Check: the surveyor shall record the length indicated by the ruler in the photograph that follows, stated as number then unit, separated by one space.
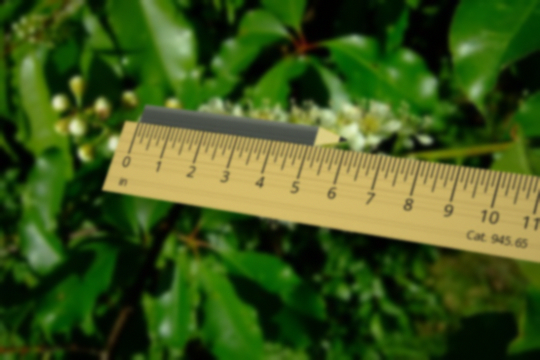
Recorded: 6 in
